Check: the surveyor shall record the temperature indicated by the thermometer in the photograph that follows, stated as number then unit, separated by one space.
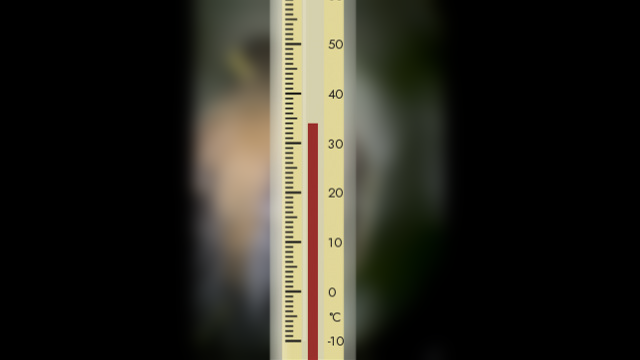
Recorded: 34 °C
